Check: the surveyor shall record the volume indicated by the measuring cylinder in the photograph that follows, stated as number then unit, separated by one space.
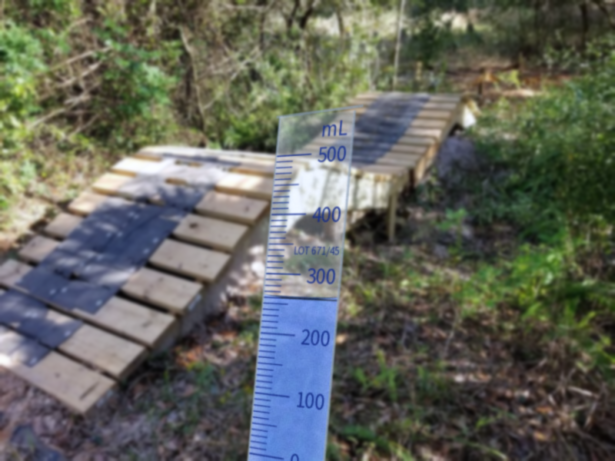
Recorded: 260 mL
